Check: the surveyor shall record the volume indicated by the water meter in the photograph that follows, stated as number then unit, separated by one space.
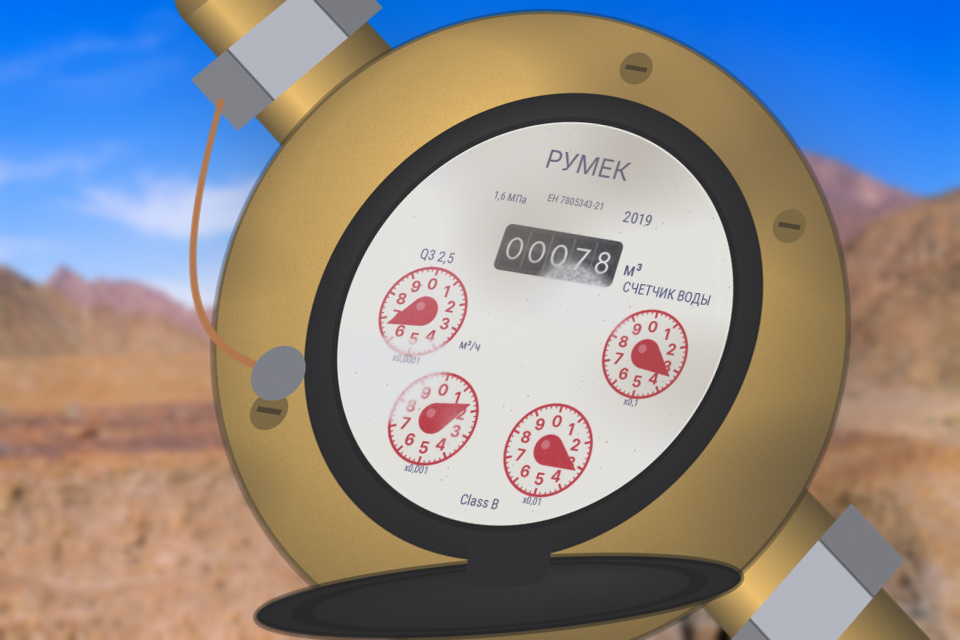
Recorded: 78.3316 m³
